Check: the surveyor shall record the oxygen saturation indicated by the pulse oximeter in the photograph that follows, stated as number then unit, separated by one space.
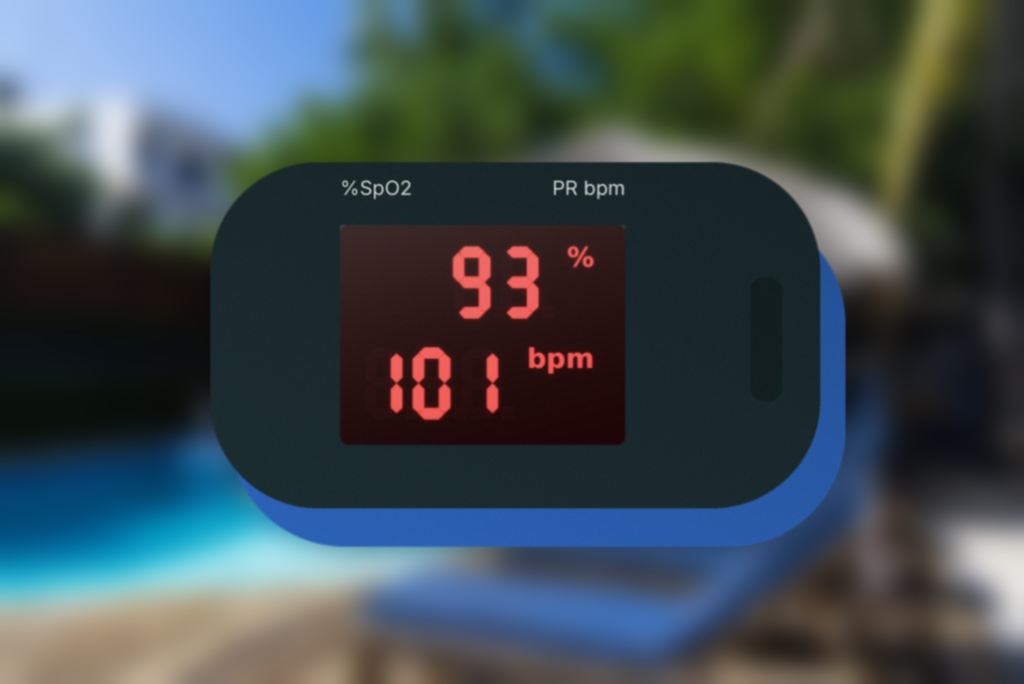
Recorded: 93 %
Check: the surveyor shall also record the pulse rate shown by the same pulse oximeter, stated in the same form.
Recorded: 101 bpm
